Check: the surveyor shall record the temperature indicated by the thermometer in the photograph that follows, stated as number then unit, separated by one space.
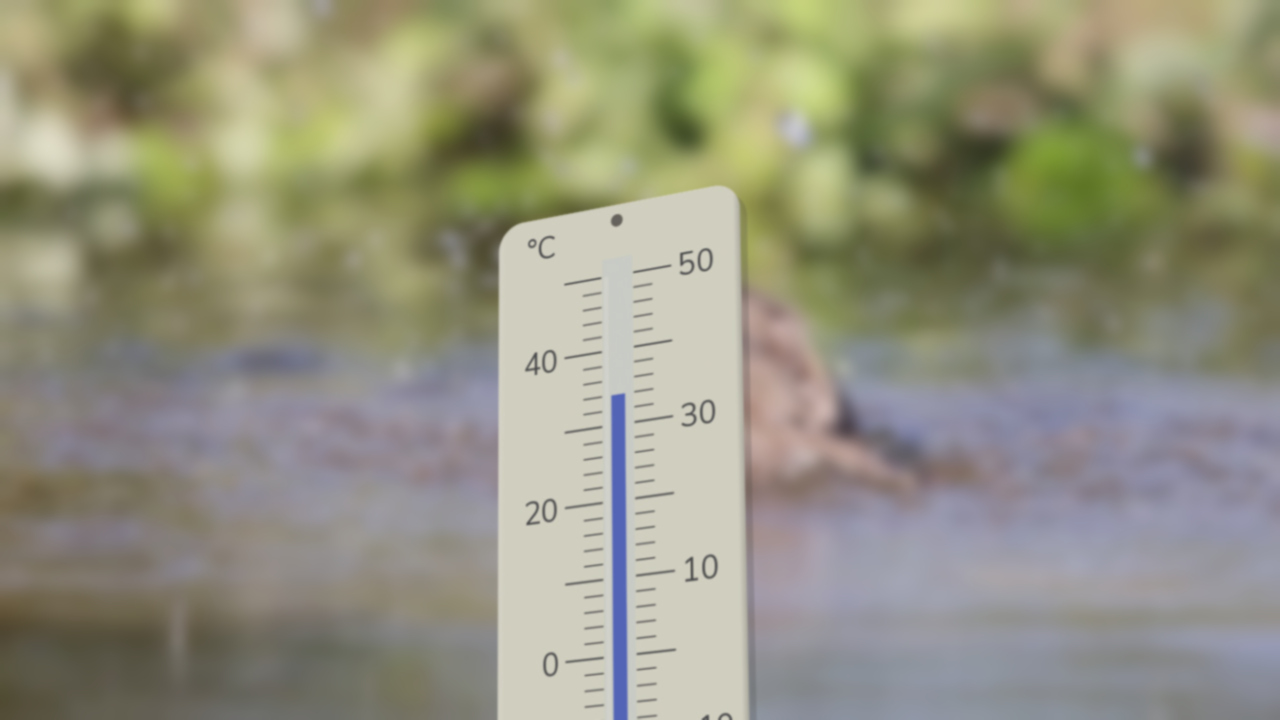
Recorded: 34 °C
